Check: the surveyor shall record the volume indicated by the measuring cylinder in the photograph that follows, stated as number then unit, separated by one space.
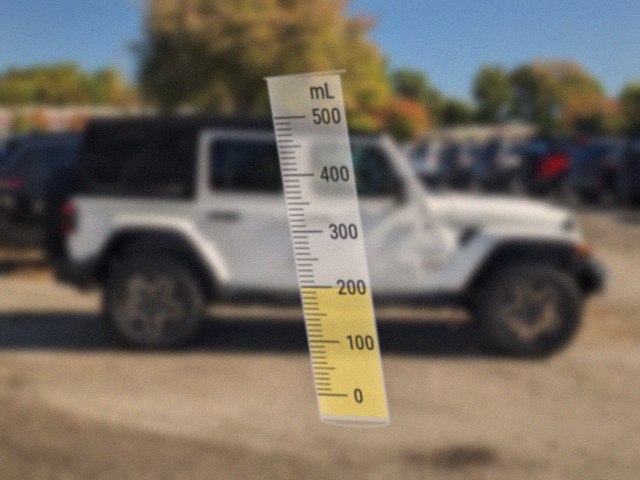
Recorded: 200 mL
